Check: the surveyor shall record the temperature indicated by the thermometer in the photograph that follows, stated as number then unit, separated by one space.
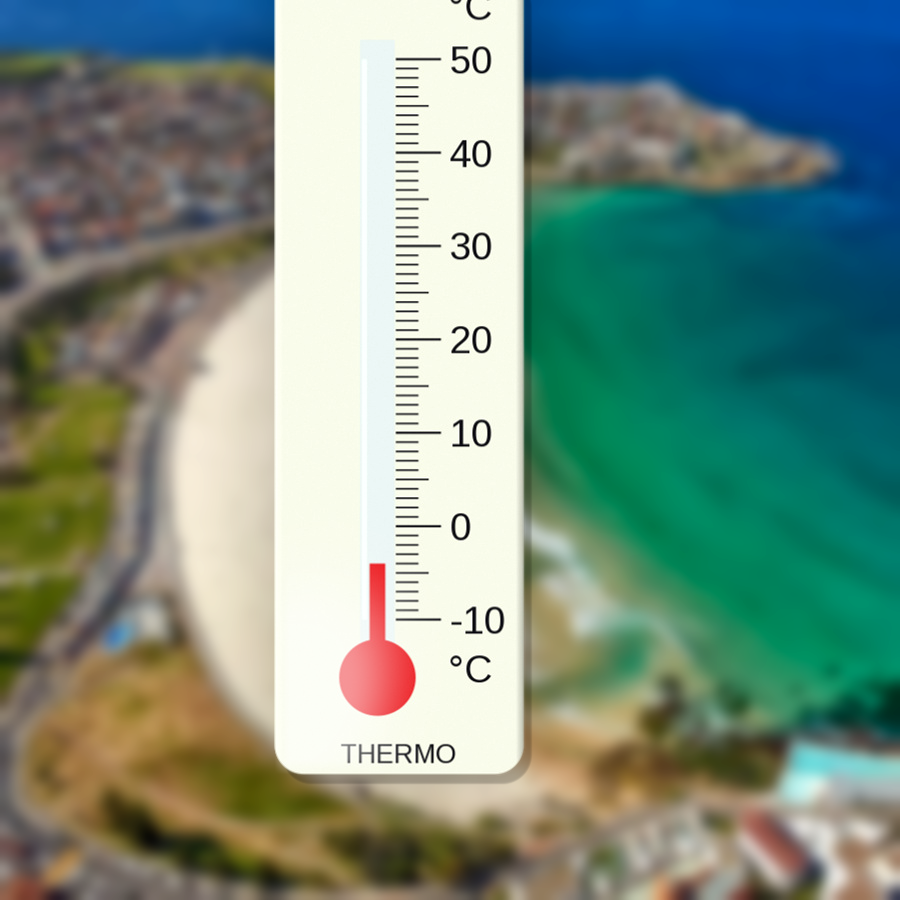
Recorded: -4 °C
